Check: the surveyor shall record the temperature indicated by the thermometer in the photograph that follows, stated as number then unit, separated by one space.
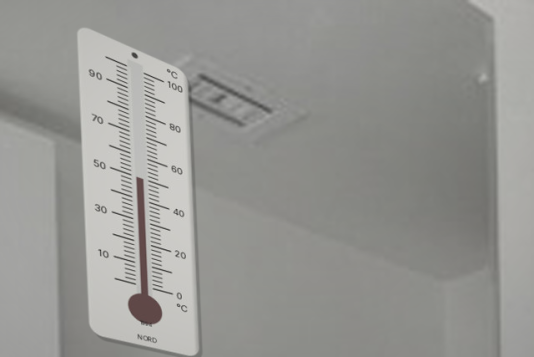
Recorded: 50 °C
